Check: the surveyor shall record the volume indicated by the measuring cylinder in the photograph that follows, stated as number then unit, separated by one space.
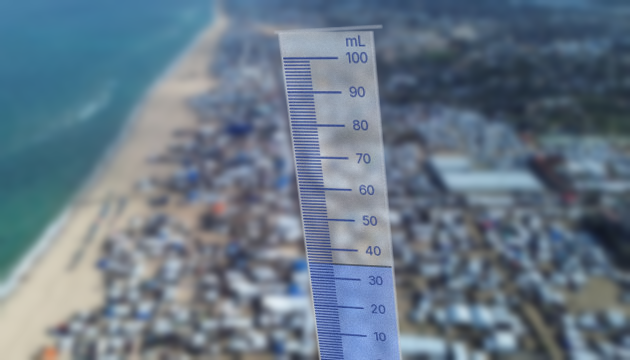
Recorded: 35 mL
